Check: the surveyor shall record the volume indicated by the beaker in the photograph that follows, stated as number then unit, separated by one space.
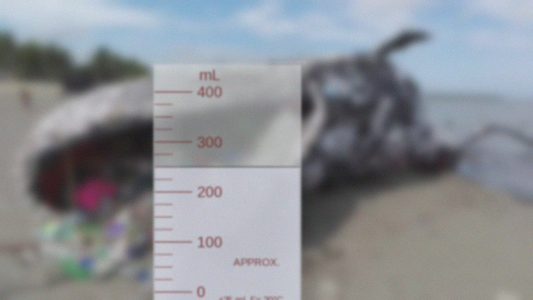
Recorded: 250 mL
